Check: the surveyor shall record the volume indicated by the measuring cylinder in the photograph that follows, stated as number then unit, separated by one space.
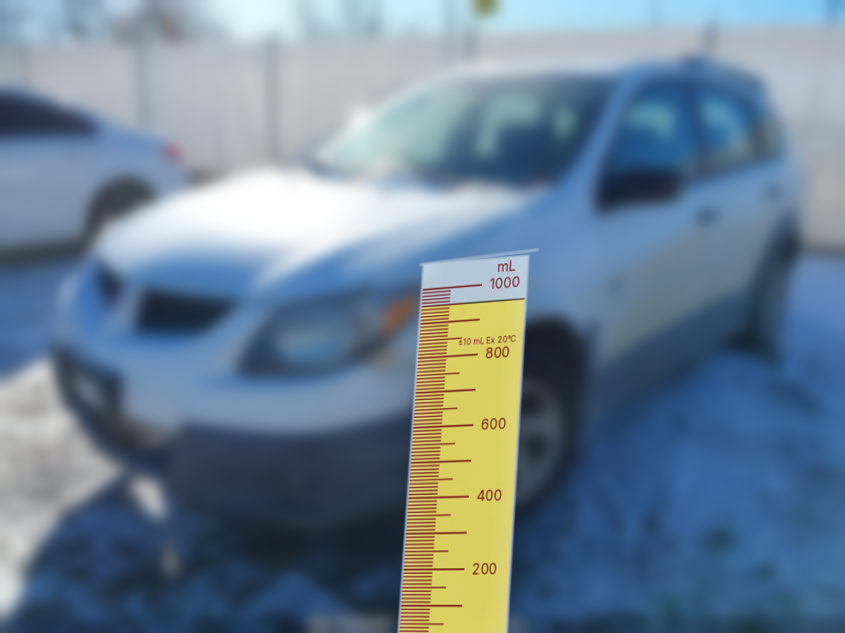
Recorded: 950 mL
